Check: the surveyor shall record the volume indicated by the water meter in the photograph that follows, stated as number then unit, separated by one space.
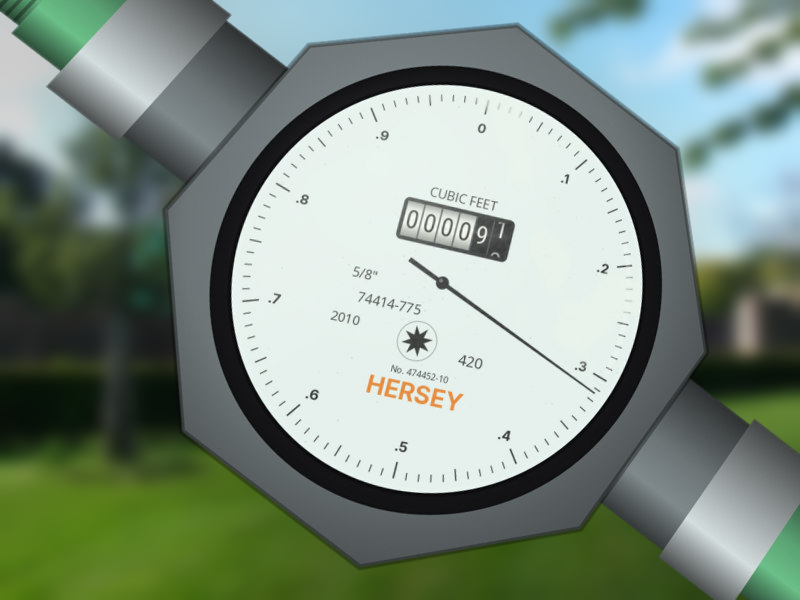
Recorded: 91.31 ft³
